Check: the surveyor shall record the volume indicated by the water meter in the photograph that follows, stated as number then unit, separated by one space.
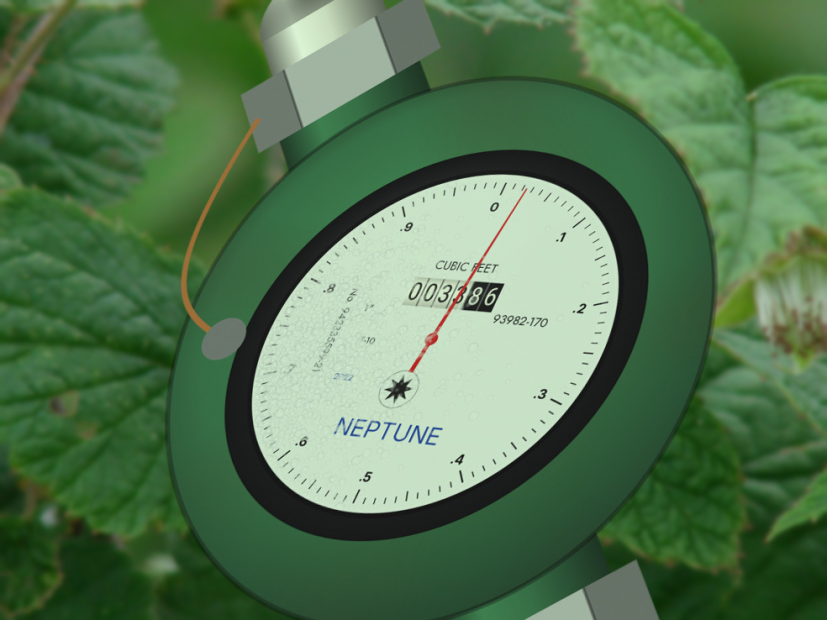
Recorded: 3386.02 ft³
